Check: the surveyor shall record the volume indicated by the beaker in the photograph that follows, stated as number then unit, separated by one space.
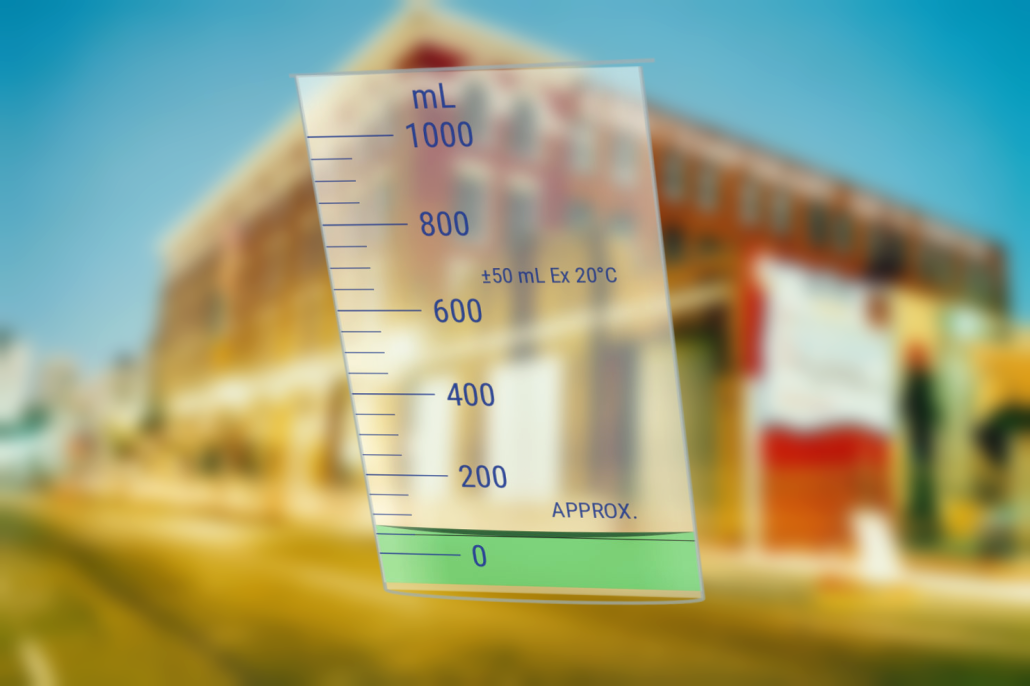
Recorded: 50 mL
